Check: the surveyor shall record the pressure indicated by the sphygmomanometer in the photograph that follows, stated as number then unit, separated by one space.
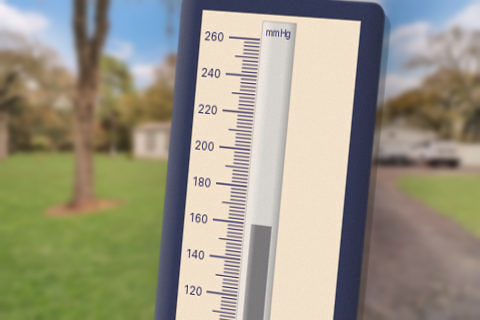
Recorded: 160 mmHg
